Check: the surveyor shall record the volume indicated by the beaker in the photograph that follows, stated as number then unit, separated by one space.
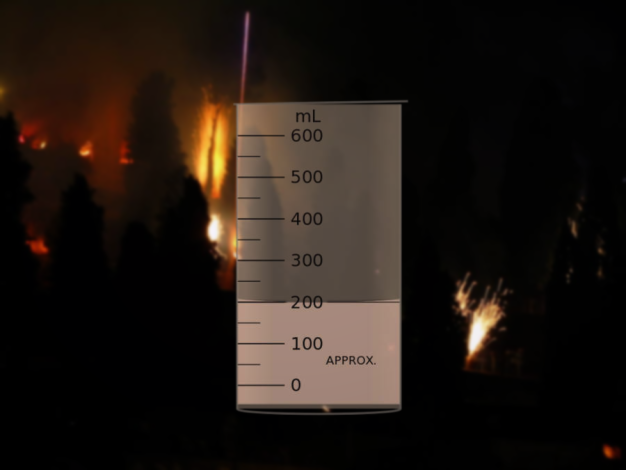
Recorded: 200 mL
